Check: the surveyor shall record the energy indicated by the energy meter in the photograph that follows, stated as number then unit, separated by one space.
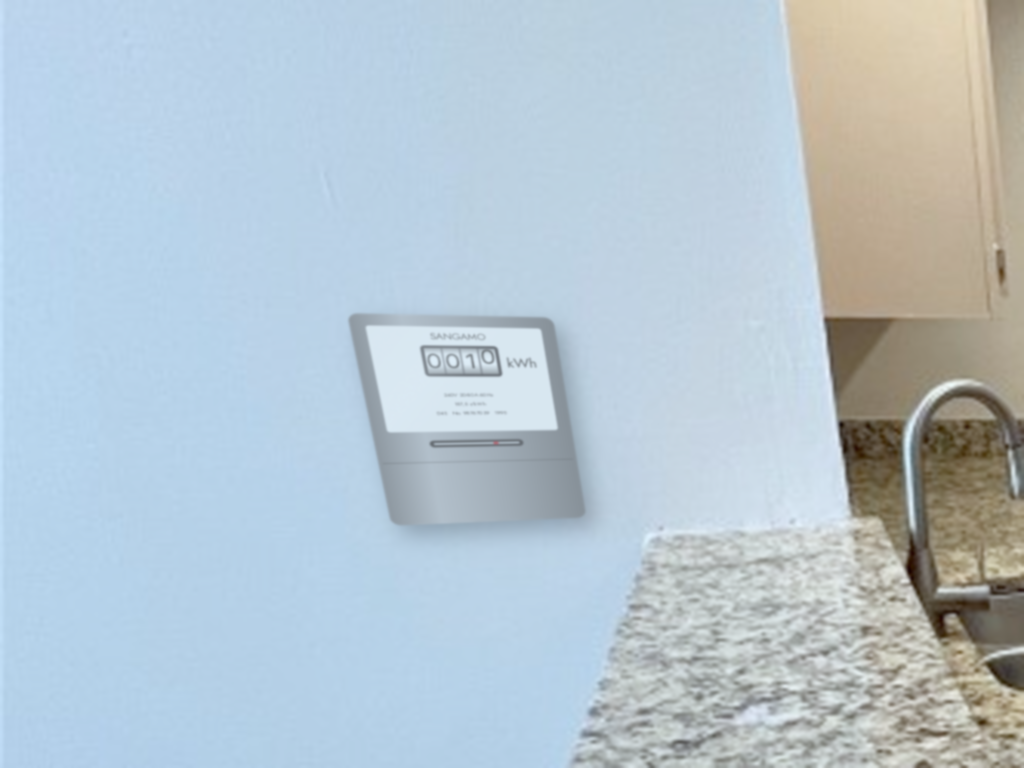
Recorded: 10 kWh
